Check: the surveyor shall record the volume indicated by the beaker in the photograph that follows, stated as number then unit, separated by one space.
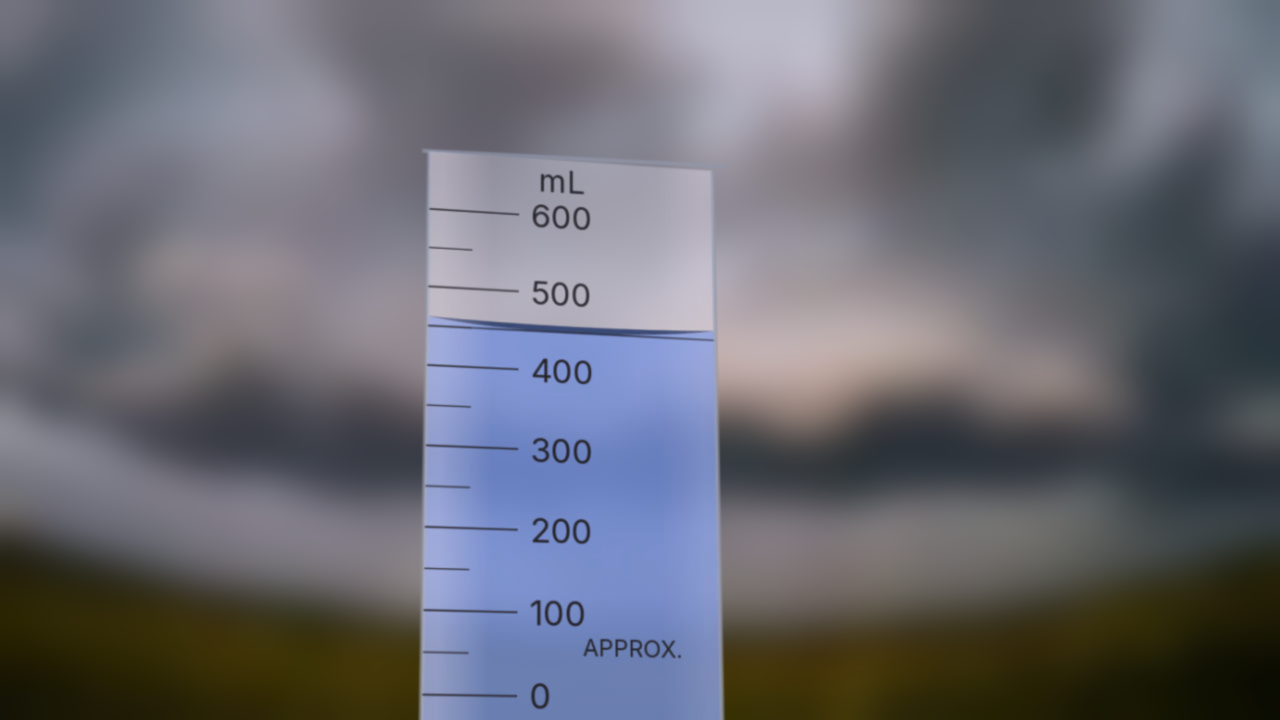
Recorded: 450 mL
